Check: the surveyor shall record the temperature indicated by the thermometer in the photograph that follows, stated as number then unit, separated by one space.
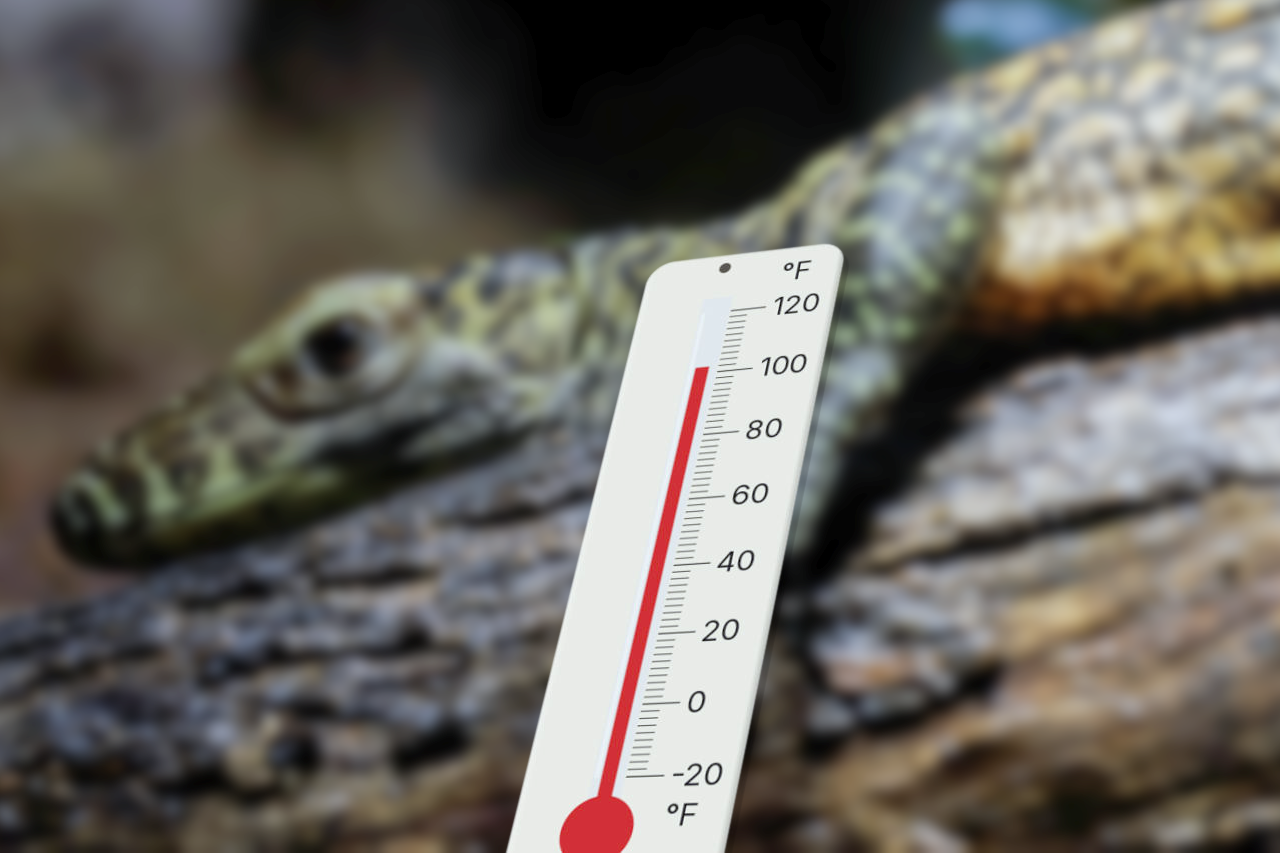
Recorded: 102 °F
